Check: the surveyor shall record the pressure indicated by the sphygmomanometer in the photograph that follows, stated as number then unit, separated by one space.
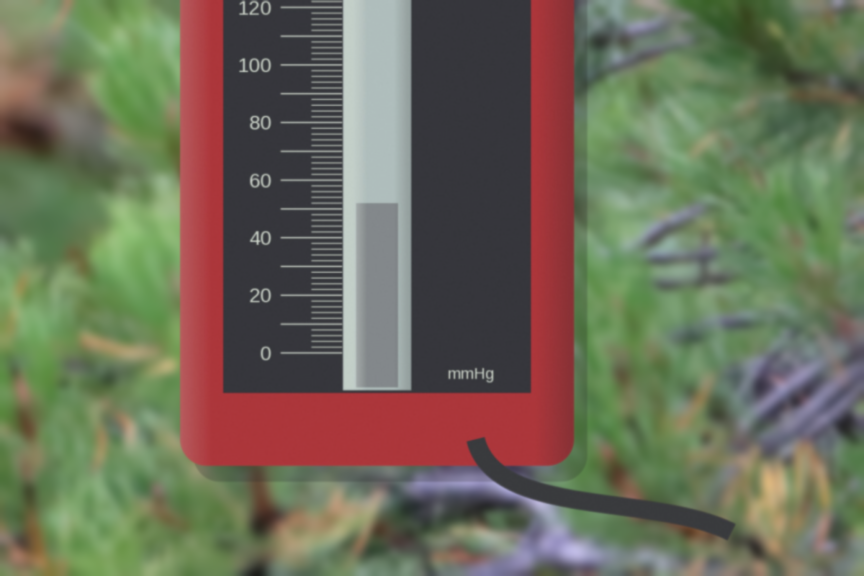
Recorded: 52 mmHg
